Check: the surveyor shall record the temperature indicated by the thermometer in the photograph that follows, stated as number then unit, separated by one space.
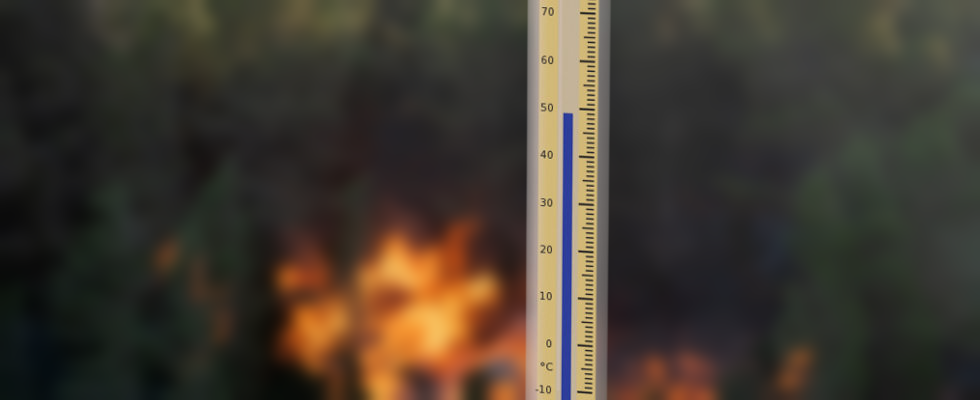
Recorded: 49 °C
